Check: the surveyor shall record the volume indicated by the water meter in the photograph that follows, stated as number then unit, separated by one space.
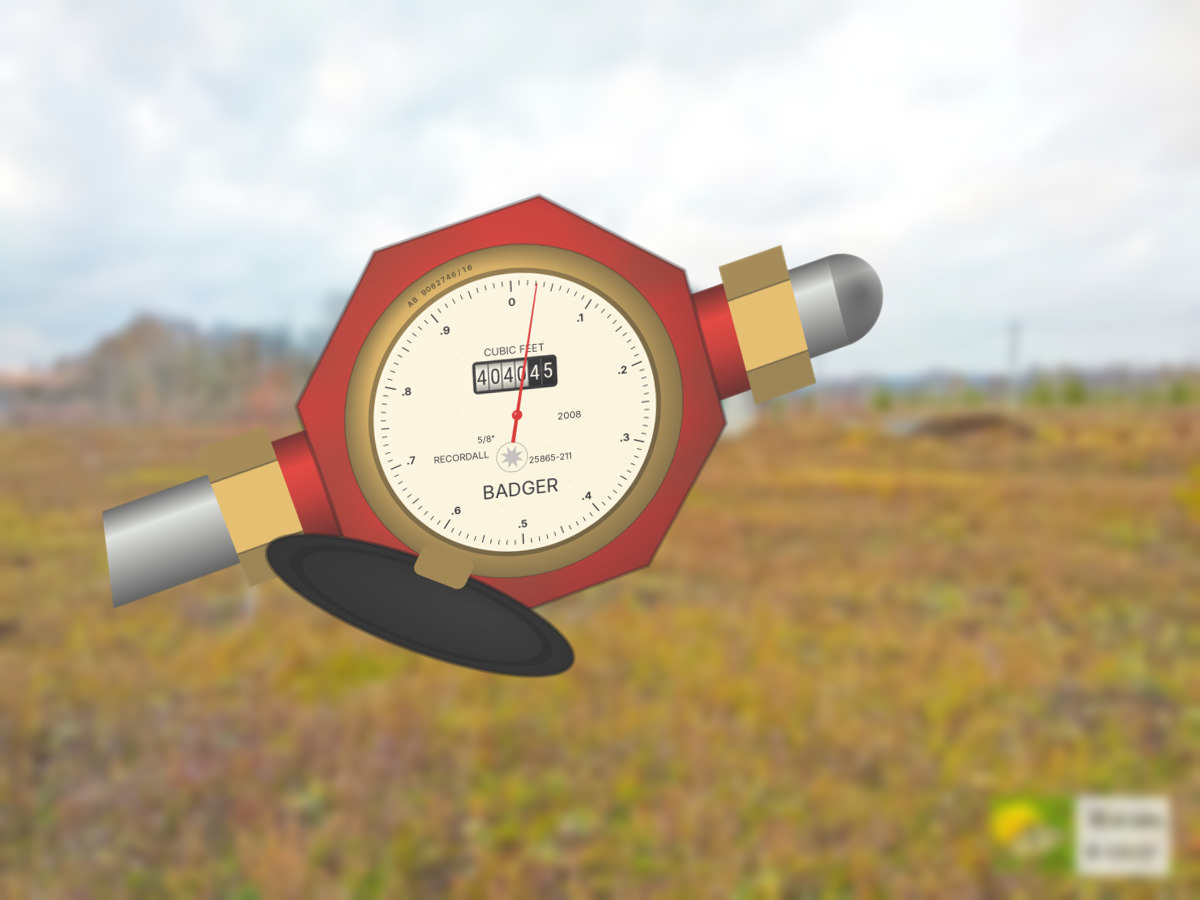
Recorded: 404045.03 ft³
